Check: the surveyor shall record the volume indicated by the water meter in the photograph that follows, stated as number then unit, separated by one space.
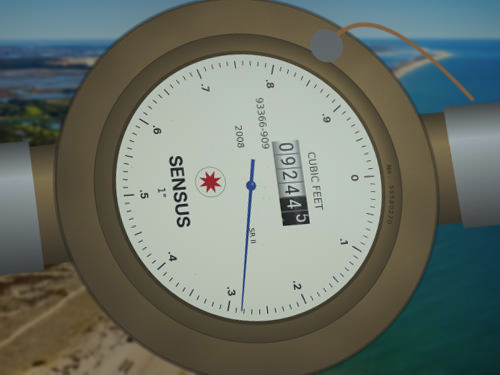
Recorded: 92445.28 ft³
